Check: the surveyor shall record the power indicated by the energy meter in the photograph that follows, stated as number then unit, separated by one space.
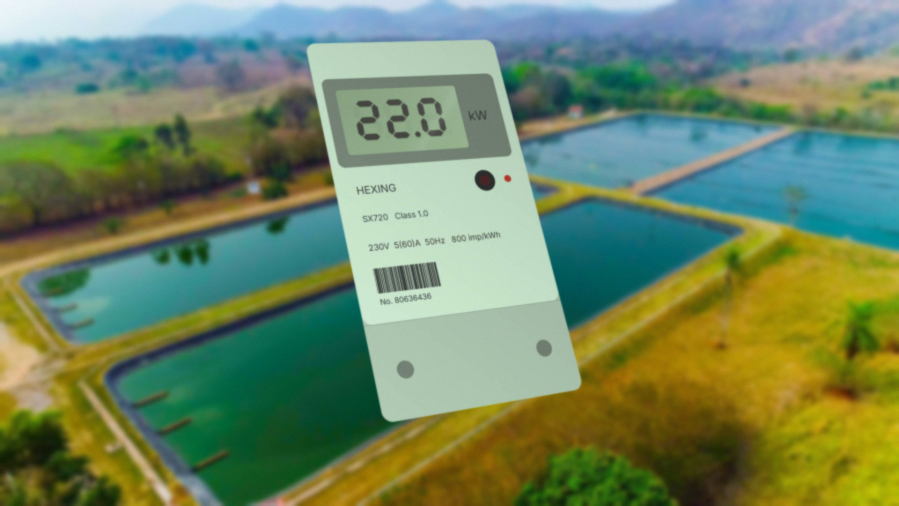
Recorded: 22.0 kW
